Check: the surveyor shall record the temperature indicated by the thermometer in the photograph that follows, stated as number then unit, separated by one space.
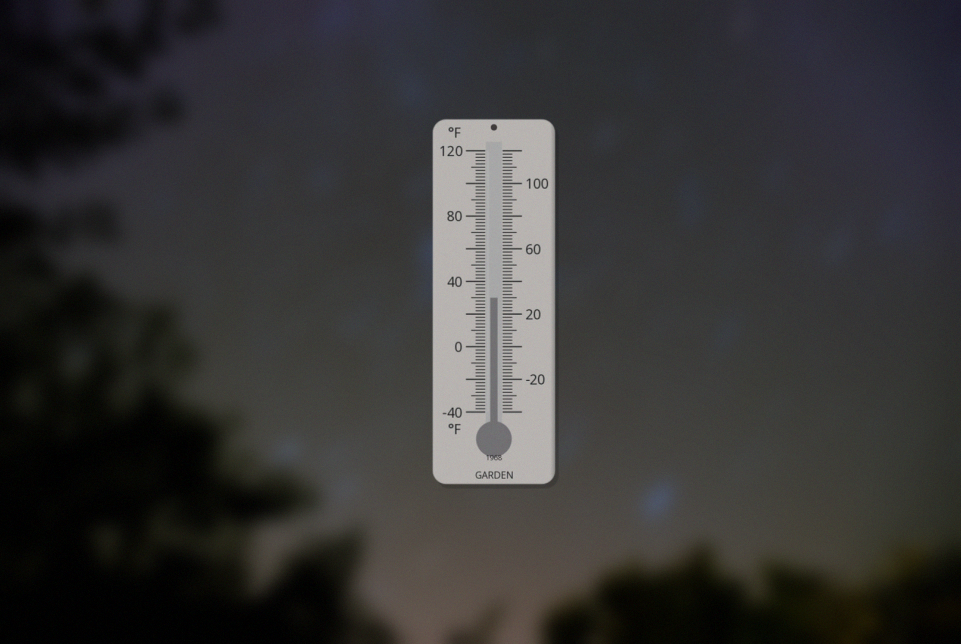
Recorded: 30 °F
